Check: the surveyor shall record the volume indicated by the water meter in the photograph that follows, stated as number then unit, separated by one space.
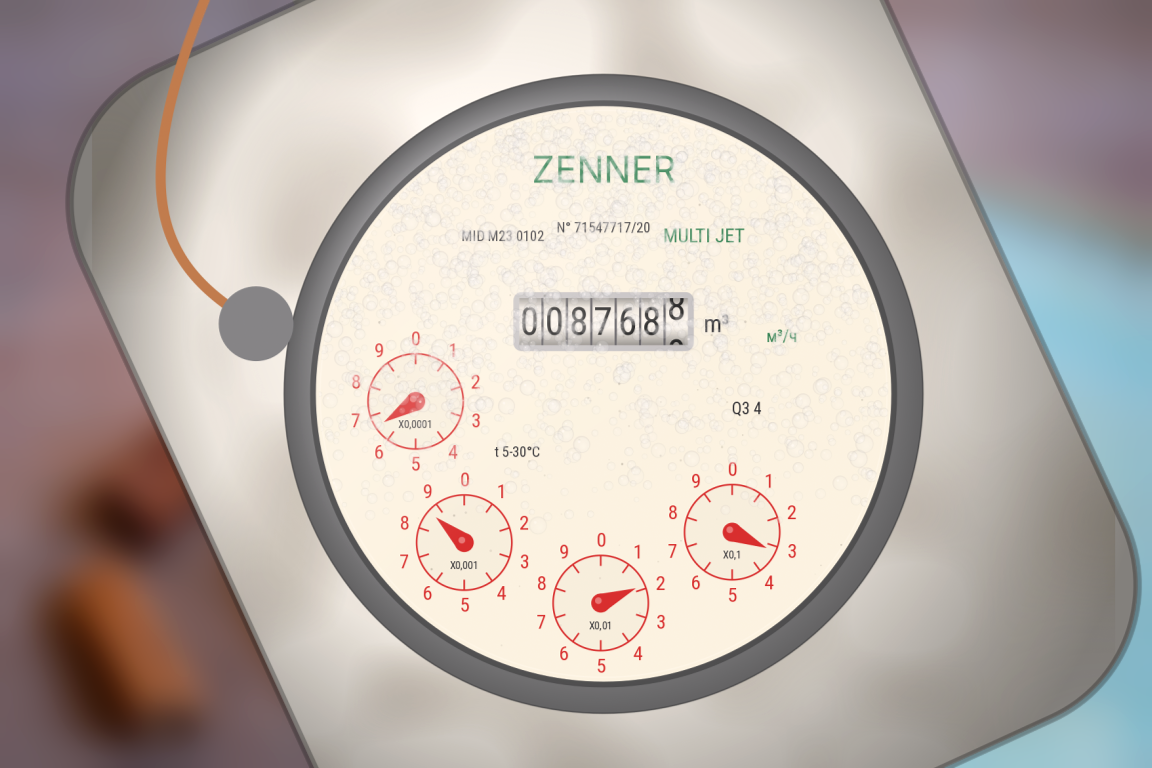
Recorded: 87688.3186 m³
